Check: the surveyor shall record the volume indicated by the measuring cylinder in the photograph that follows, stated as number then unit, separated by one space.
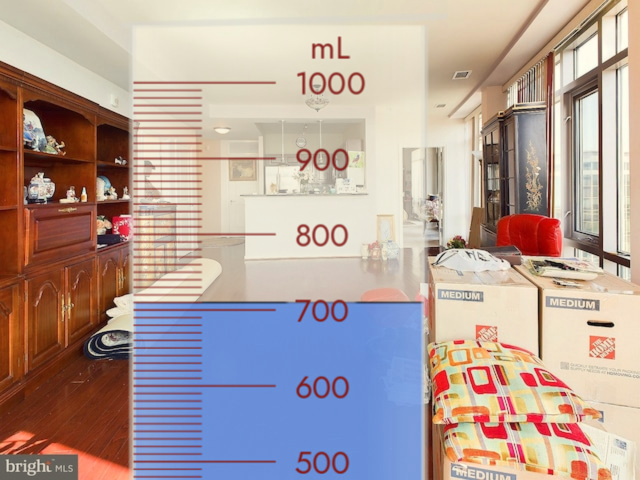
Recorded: 710 mL
